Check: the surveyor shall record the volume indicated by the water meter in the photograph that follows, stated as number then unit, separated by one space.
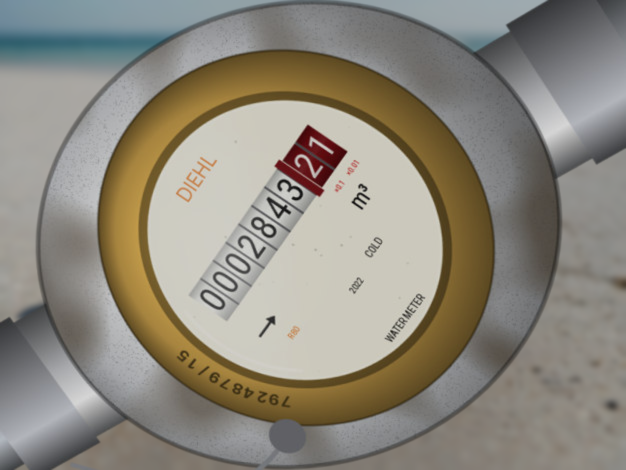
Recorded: 2843.21 m³
